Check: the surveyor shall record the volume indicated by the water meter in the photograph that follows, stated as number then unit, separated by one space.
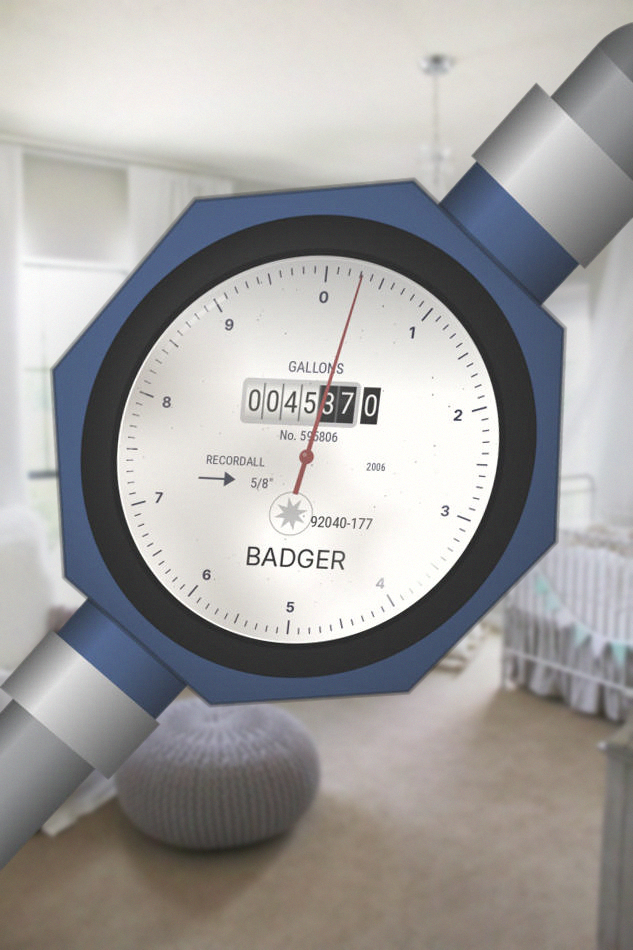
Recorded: 45370.3 gal
